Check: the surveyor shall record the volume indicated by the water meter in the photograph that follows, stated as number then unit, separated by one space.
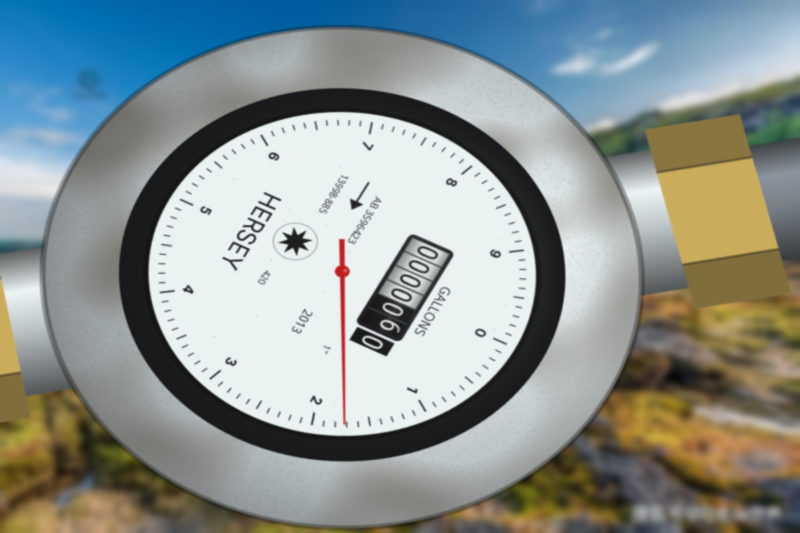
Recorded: 61.7 gal
